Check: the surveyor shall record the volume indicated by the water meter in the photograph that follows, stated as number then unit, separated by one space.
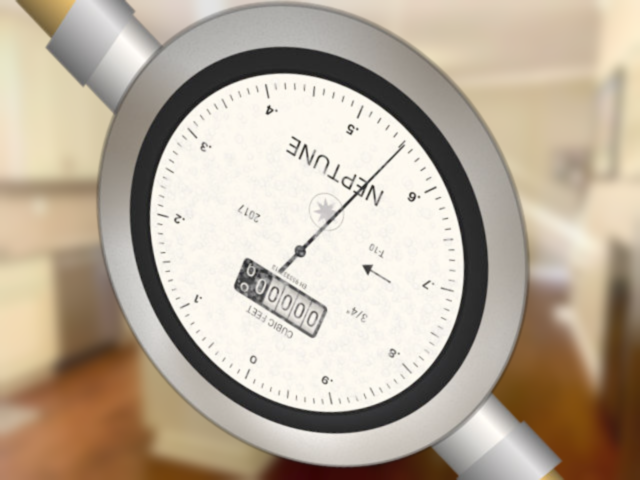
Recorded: 8.55 ft³
